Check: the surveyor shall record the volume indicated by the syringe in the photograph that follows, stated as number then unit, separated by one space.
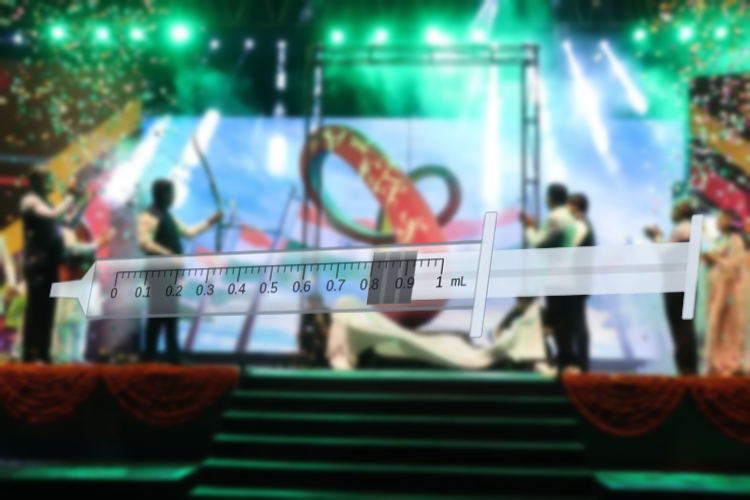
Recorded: 0.8 mL
